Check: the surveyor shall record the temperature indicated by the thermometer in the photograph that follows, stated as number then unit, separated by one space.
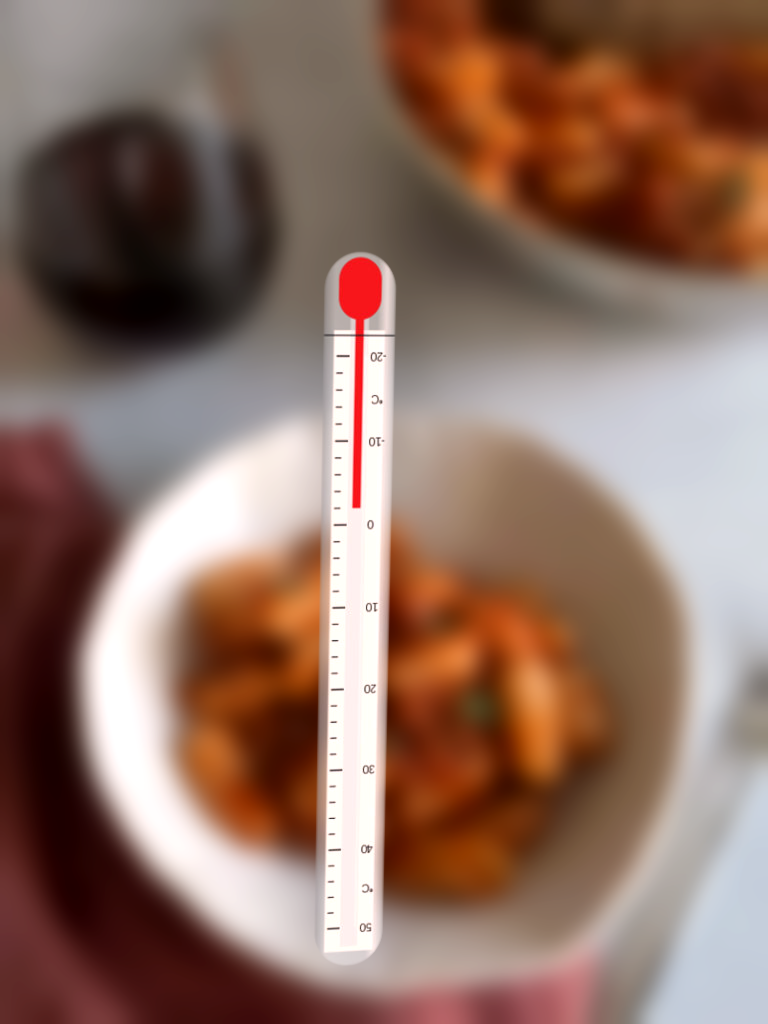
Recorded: -2 °C
